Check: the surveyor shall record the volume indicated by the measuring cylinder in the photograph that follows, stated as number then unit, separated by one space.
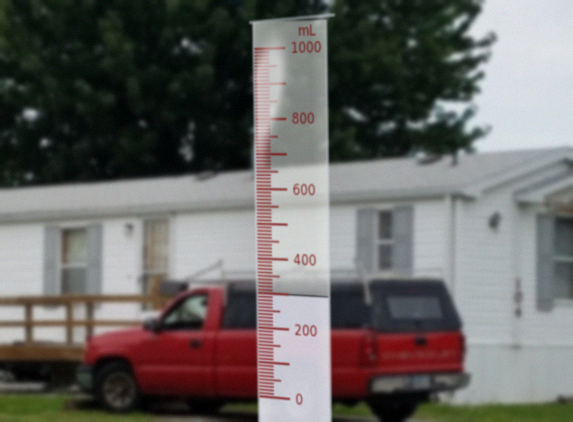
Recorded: 300 mL
